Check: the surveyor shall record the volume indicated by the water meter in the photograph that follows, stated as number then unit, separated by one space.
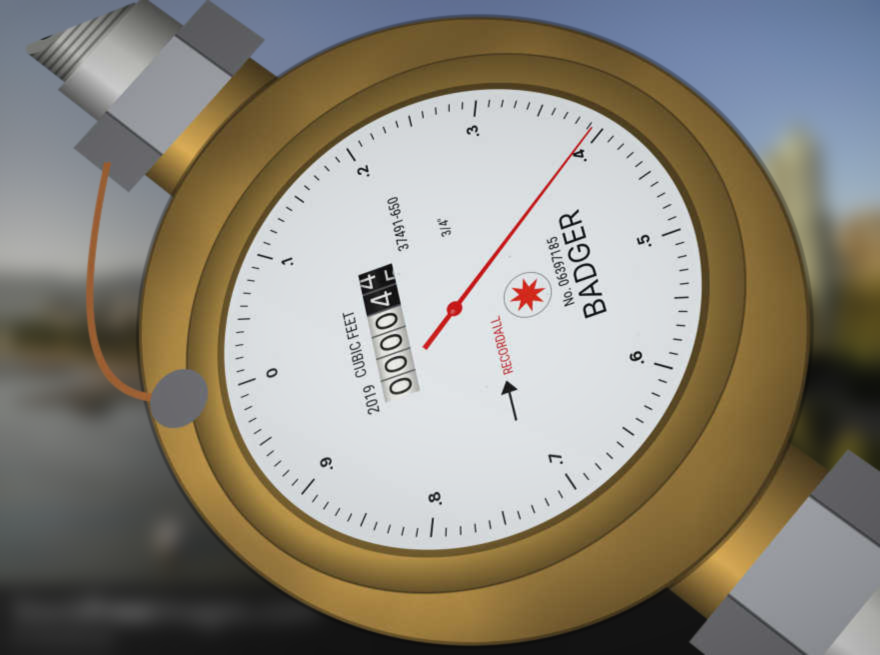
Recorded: 44.39 ft³
